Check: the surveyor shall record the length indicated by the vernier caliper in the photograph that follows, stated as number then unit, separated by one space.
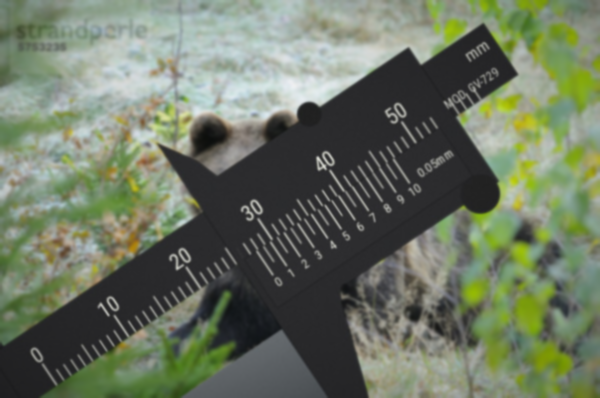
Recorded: 27.8 mm
